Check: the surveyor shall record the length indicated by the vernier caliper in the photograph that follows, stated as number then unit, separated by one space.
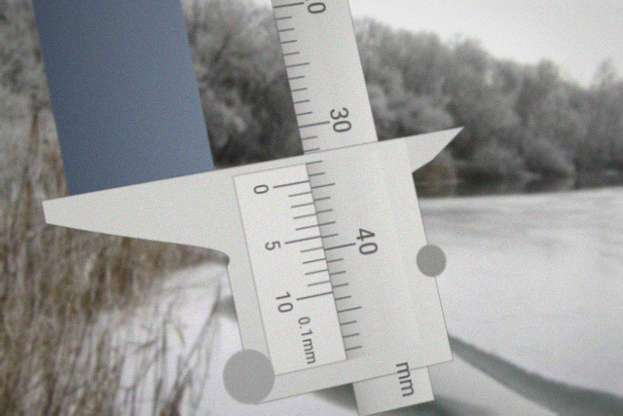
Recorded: 34.4 mm
